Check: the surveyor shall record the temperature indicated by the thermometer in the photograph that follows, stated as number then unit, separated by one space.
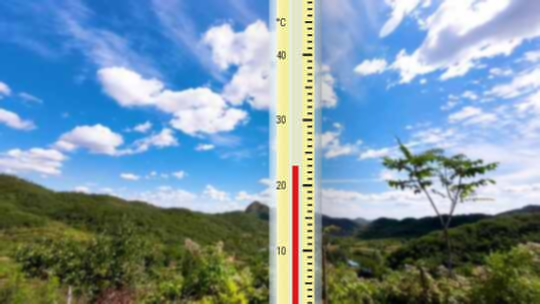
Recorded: 23 °C
